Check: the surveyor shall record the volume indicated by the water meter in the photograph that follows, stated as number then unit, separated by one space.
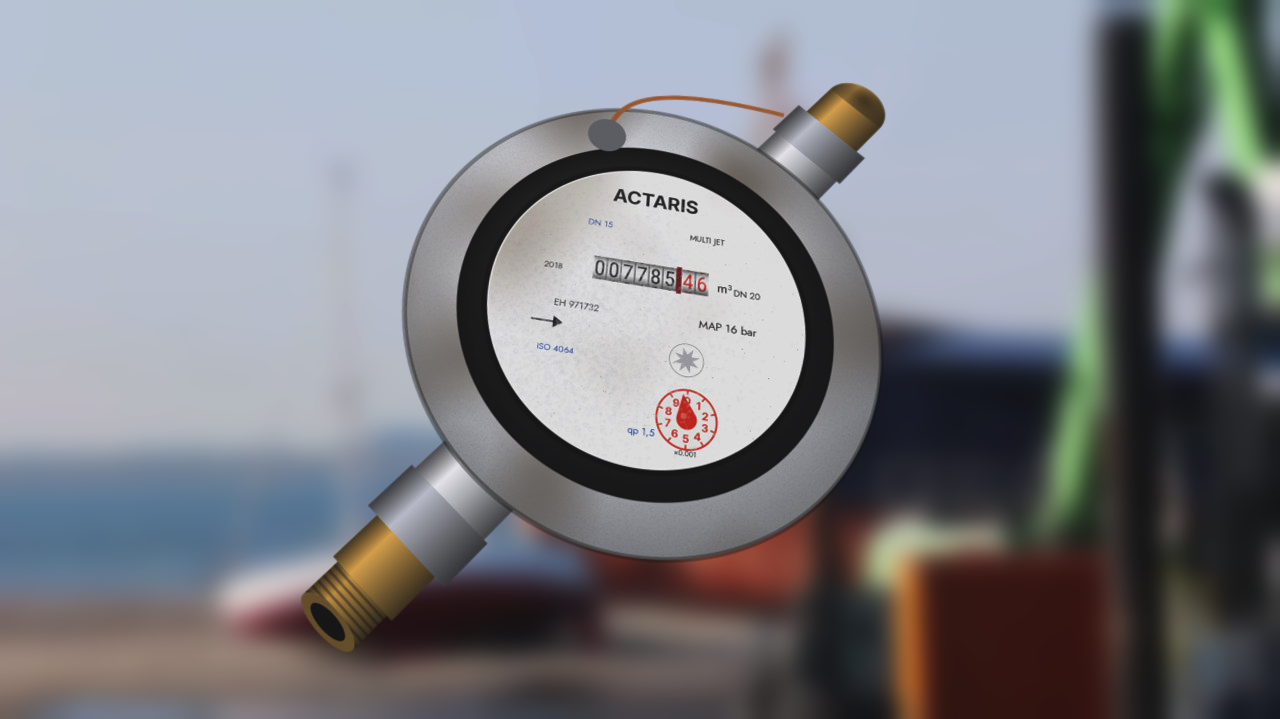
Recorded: 7785.459 m³
